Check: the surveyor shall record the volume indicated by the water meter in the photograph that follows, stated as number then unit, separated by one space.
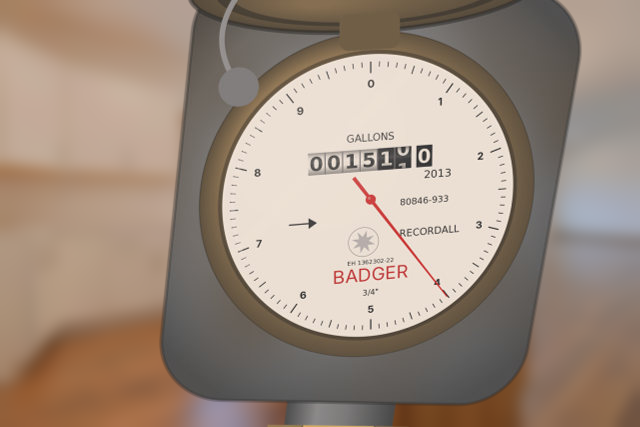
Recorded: 15104.0 gal
